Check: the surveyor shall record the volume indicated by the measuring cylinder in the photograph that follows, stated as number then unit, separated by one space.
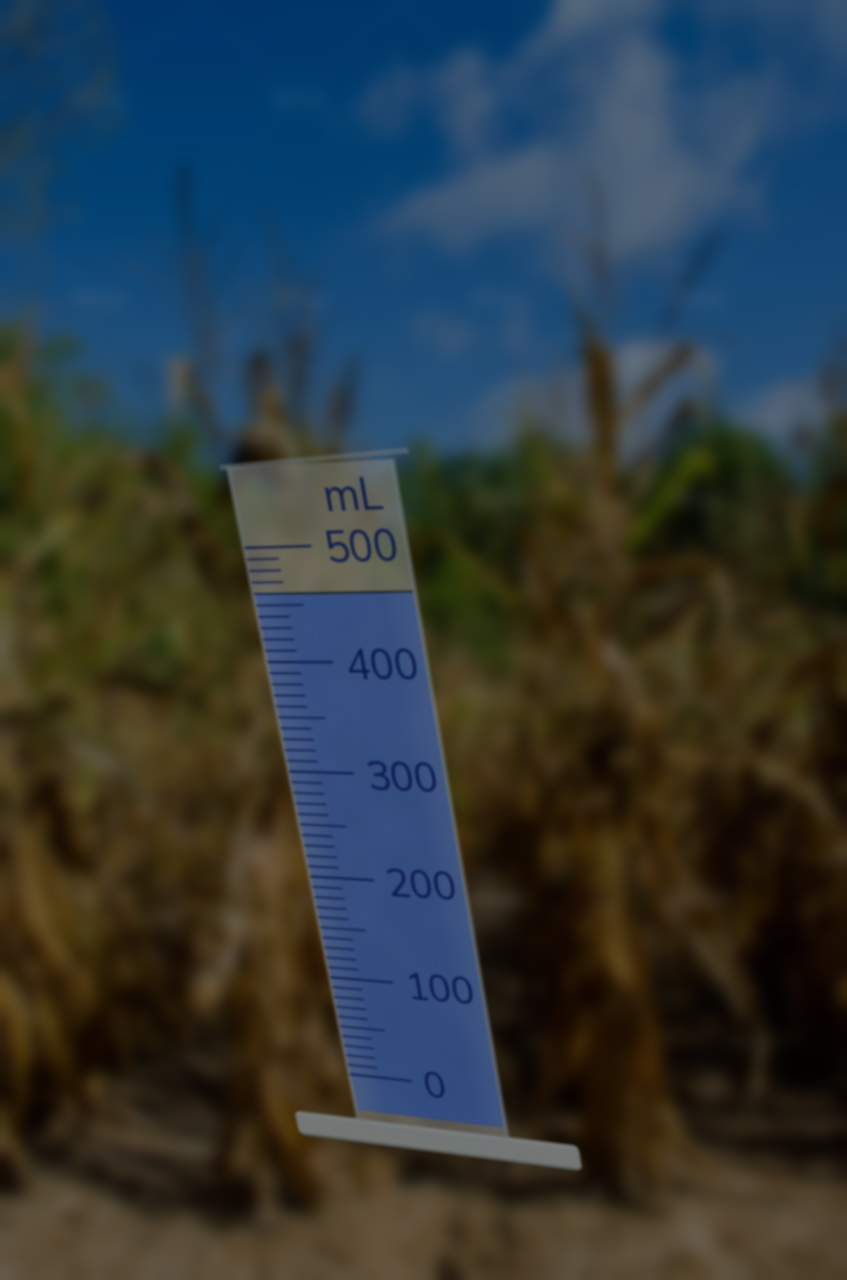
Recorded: 460 mL
